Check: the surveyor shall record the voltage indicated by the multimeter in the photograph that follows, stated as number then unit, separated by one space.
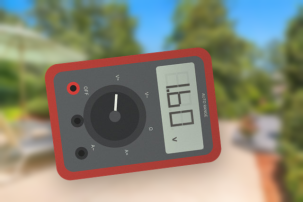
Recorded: 1.60 V
